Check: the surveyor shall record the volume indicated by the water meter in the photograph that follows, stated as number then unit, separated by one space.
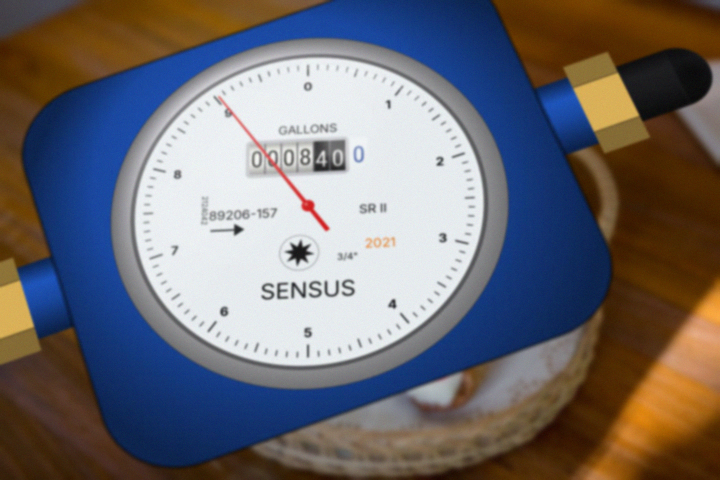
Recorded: 8399.0 gal
